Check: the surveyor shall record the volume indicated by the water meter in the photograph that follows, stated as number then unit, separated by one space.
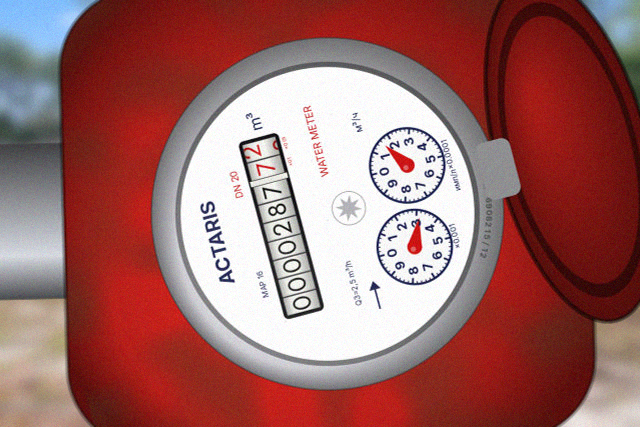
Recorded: 287.7231 m³
